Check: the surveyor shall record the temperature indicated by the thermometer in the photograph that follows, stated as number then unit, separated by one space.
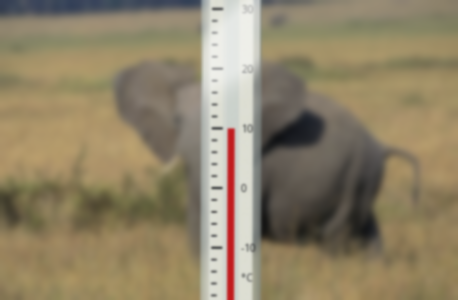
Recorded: 10 °C
